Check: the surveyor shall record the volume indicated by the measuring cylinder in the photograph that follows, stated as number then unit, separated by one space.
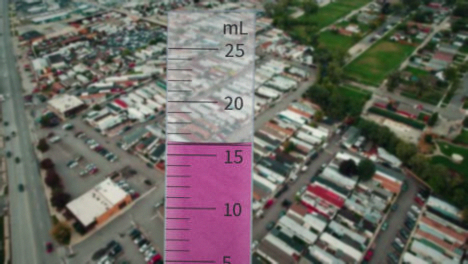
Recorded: 16 mL
